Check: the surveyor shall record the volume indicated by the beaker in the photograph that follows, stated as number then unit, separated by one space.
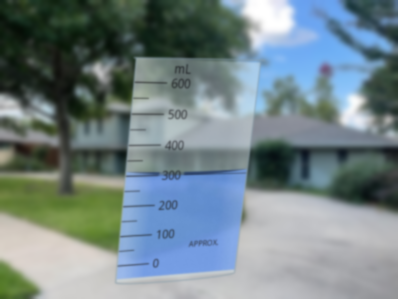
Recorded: 300 mL
